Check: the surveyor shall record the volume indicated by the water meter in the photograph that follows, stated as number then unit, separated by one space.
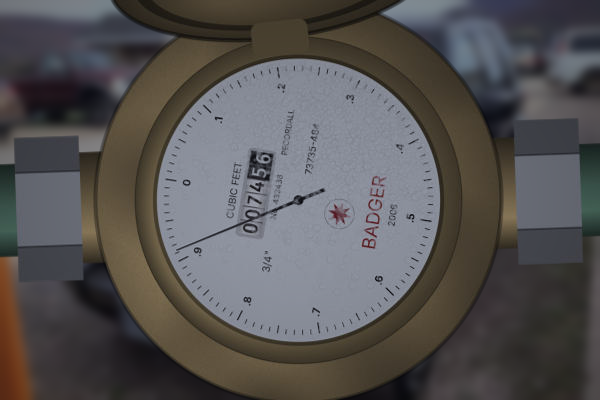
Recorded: 7455.91 ft³
